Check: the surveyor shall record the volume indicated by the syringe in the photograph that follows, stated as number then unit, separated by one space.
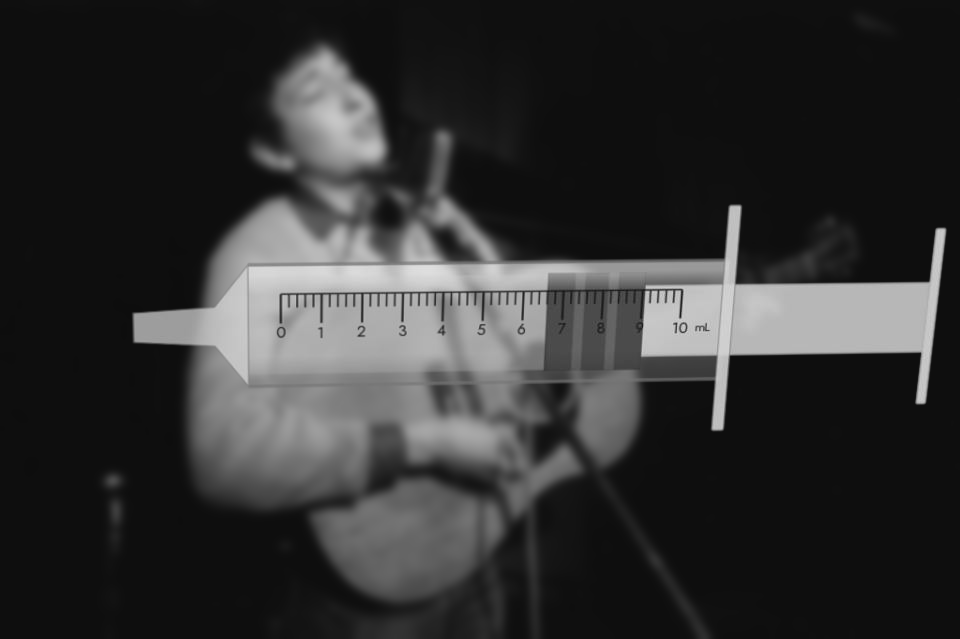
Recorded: 6.6 mL
